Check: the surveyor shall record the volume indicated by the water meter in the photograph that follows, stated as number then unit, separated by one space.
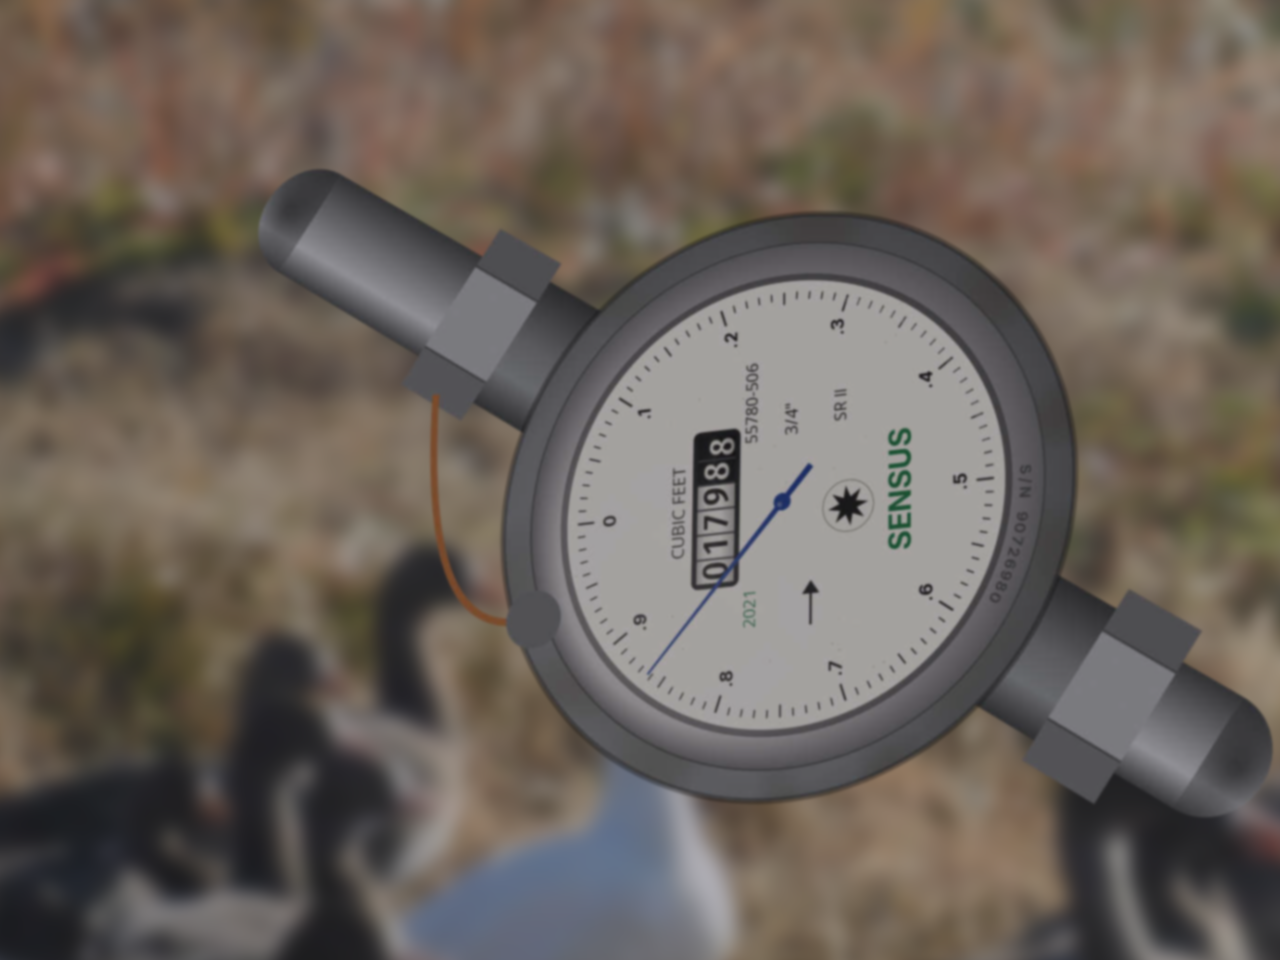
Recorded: 17987.86 ft³
